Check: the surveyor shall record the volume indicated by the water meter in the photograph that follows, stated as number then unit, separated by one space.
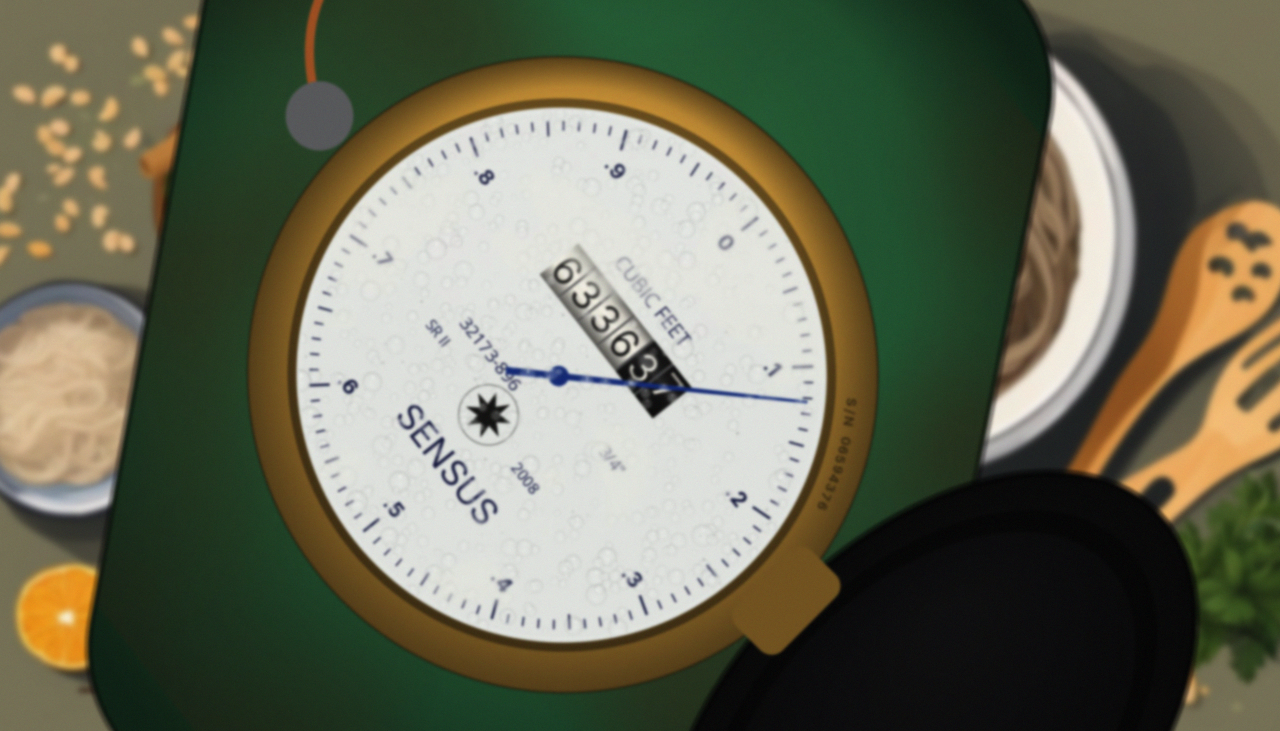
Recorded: 633637.12 ft³
